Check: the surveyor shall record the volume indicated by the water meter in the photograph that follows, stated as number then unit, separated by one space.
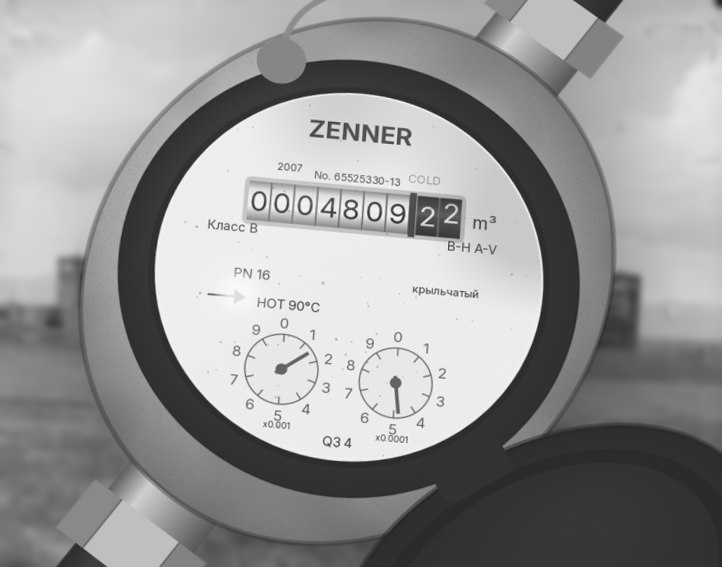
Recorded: 4809.2214 m³
